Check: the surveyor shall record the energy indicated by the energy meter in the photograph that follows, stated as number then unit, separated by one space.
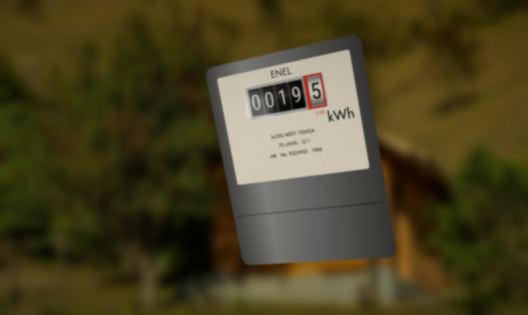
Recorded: 19.5 kWh
